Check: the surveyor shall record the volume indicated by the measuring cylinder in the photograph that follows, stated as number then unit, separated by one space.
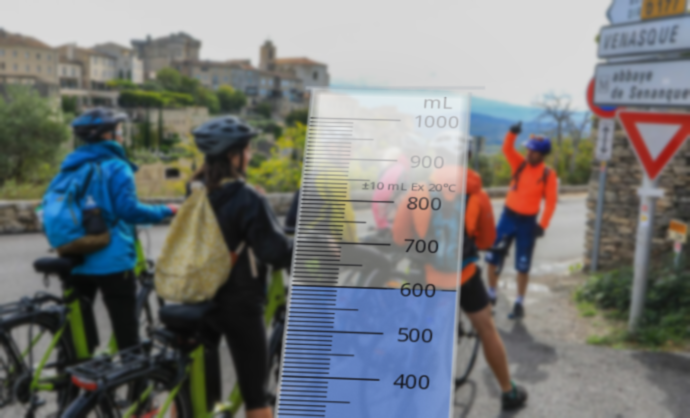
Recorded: 600 mL
